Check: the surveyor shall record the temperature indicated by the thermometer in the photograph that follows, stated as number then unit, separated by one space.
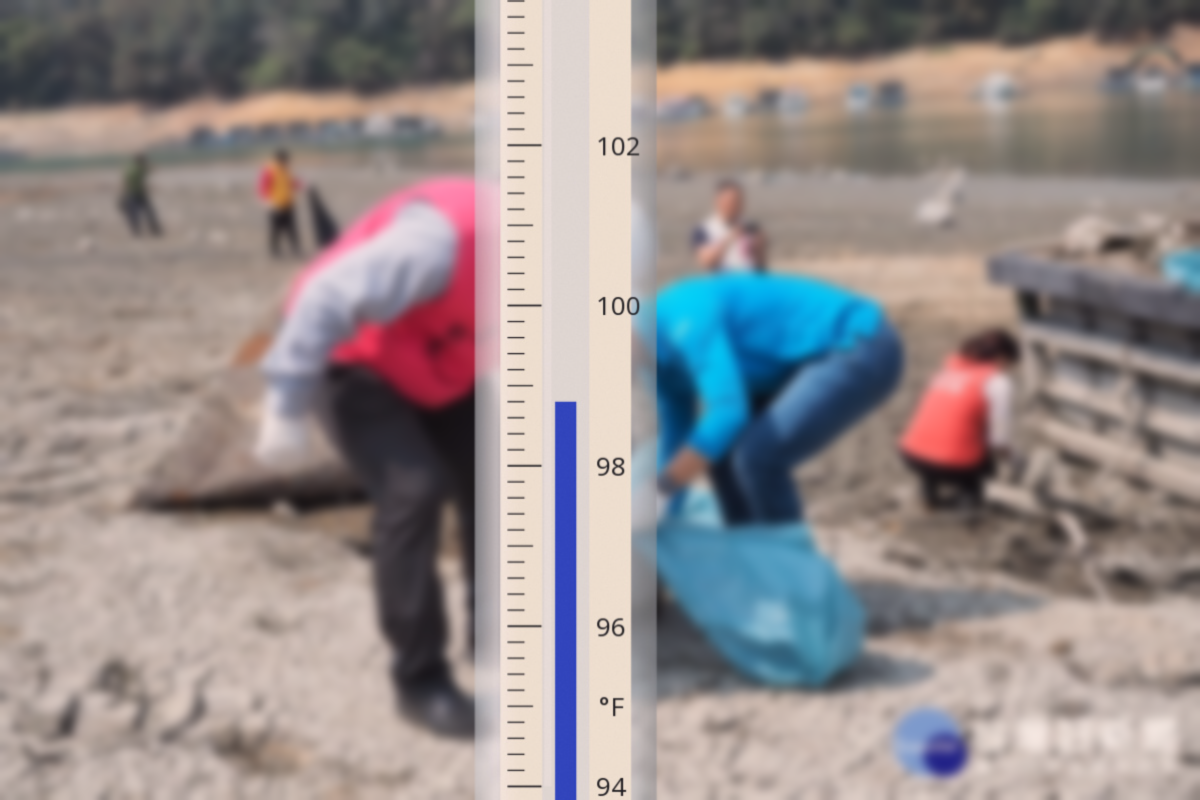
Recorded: 98.8 °F
